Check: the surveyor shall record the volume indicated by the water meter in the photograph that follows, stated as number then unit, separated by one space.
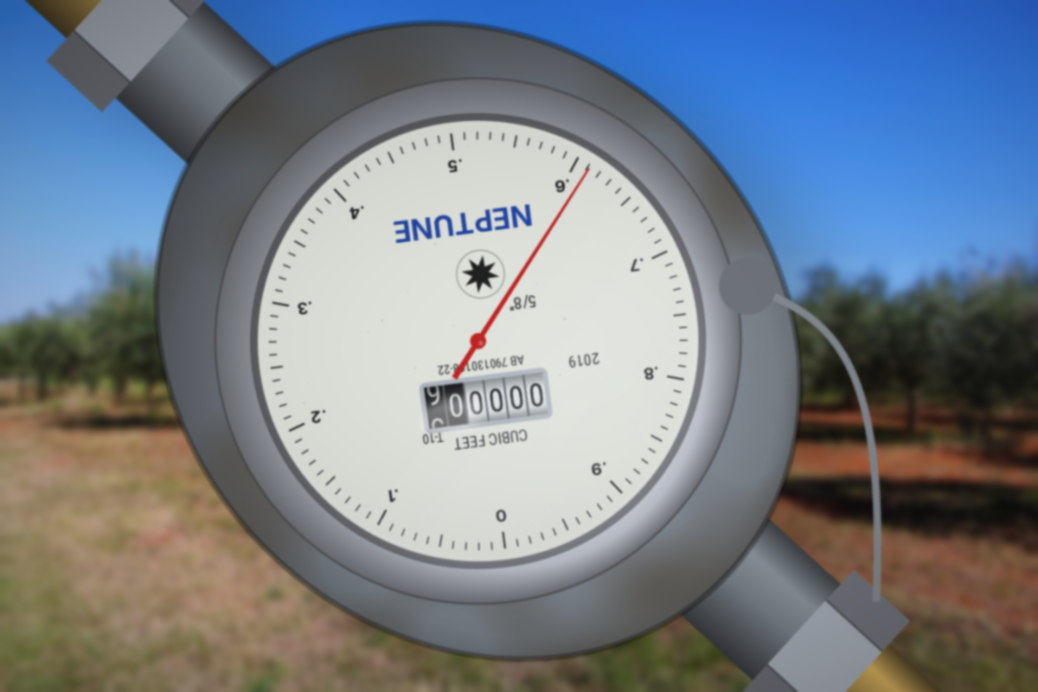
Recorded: 5.61 ft³
